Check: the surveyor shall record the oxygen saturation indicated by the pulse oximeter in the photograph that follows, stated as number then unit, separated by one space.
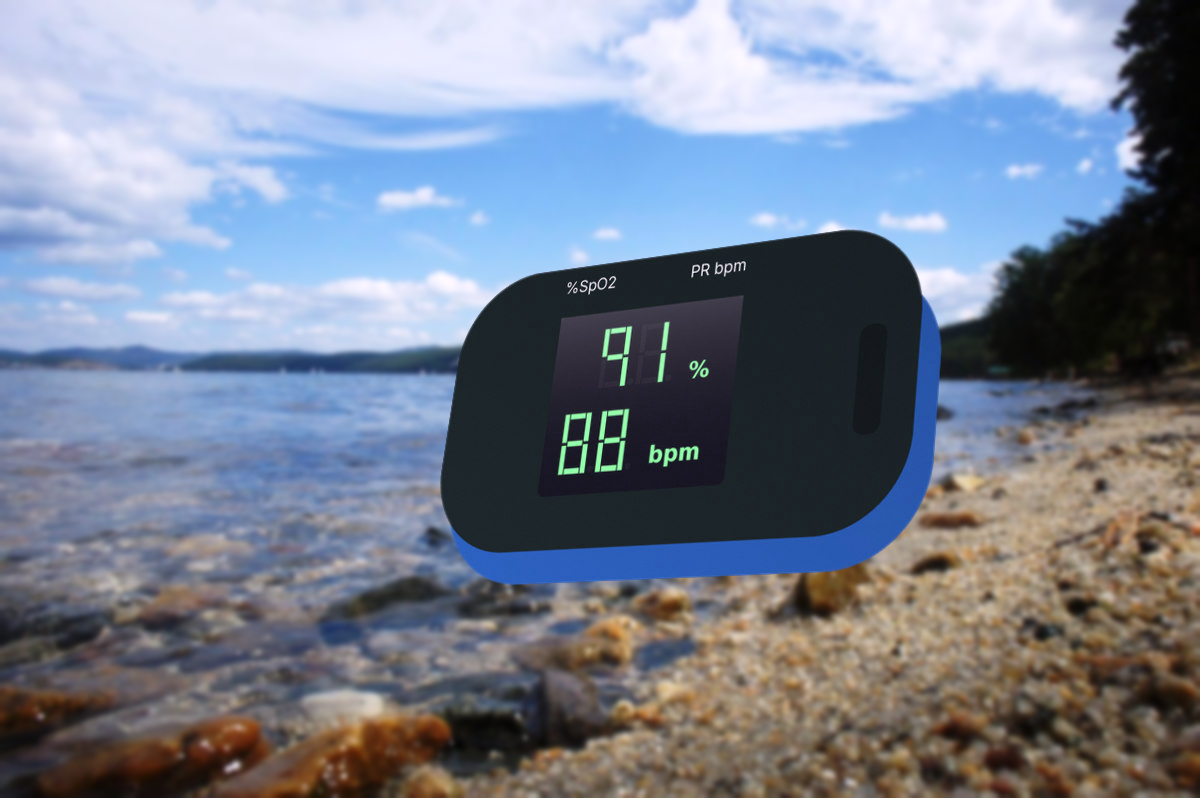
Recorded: 91 %
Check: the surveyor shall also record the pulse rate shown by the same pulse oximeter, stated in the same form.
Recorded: 88 bpm
